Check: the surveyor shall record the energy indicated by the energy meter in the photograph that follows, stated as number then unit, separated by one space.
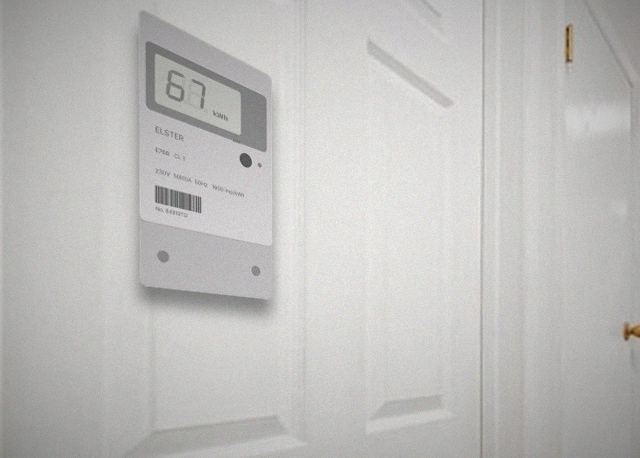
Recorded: 67 kWh
